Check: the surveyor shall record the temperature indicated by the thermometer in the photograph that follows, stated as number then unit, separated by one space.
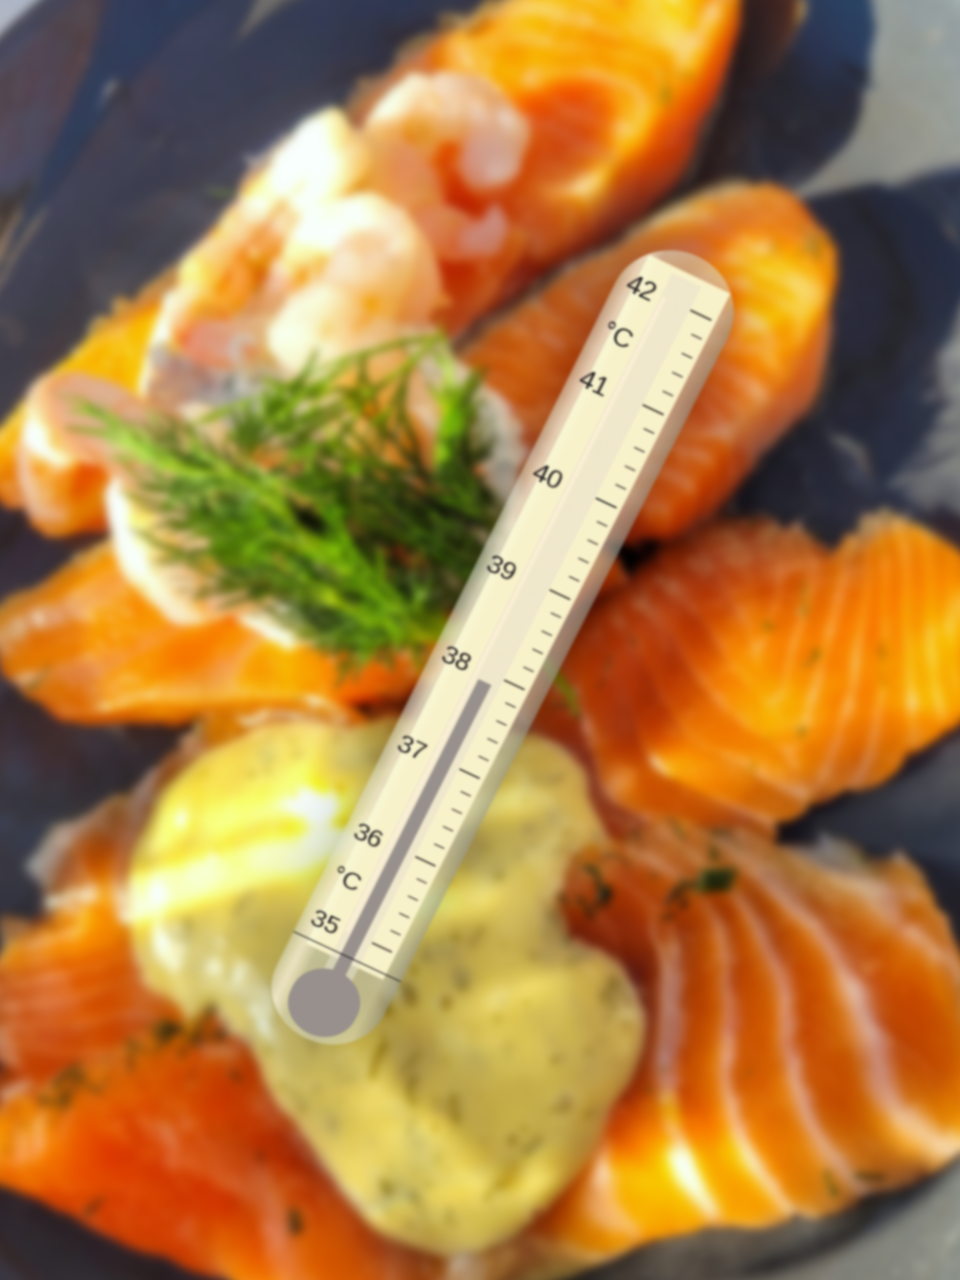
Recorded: 37.9 °C
